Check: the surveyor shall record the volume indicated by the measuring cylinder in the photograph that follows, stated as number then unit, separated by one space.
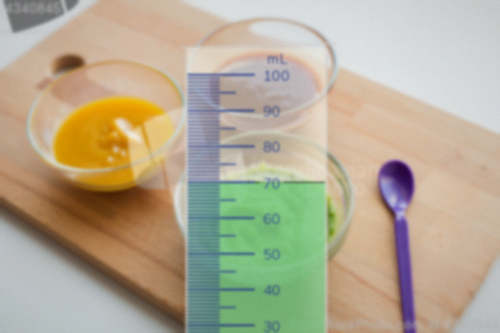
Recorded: 70 mL
